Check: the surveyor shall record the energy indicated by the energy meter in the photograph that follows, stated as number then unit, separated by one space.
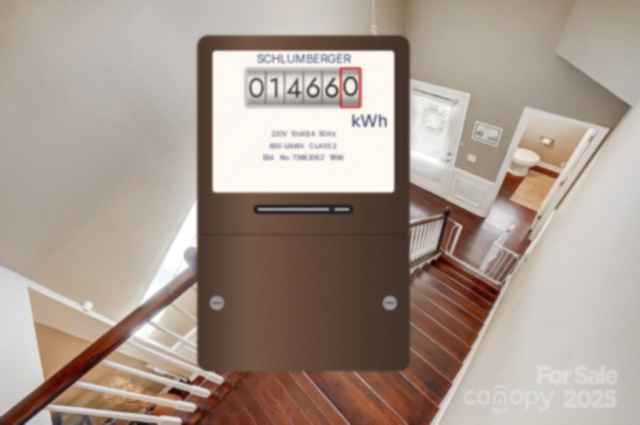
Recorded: 1466.0 kWh
